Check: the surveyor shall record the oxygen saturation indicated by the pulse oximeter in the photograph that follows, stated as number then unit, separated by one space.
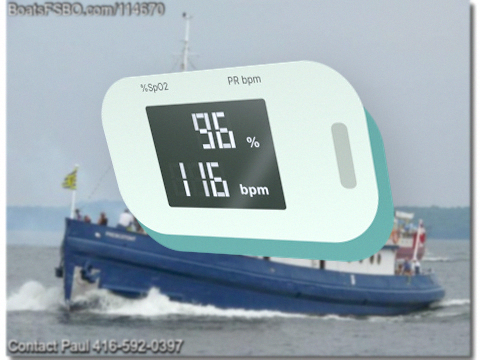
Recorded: 96 %
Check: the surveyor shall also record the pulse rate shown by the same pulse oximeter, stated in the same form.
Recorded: 116 bpm
